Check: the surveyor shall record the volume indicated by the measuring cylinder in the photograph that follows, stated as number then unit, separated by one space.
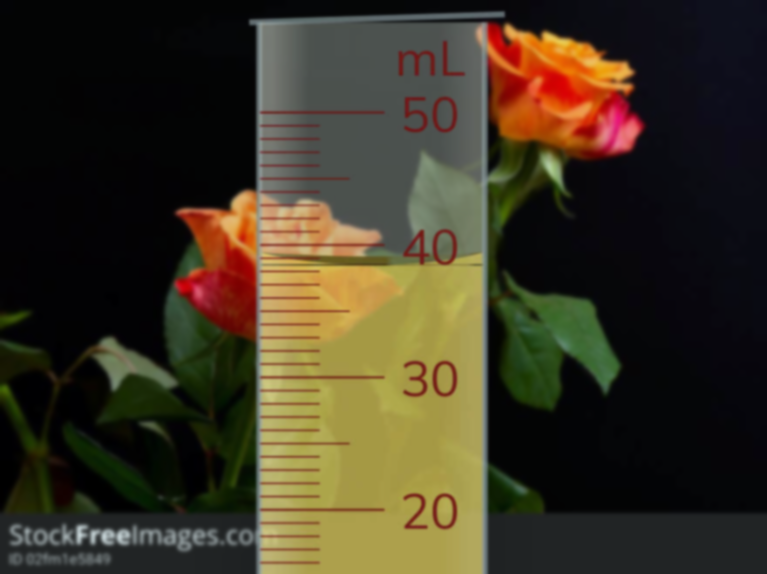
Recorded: 38.5 mL
